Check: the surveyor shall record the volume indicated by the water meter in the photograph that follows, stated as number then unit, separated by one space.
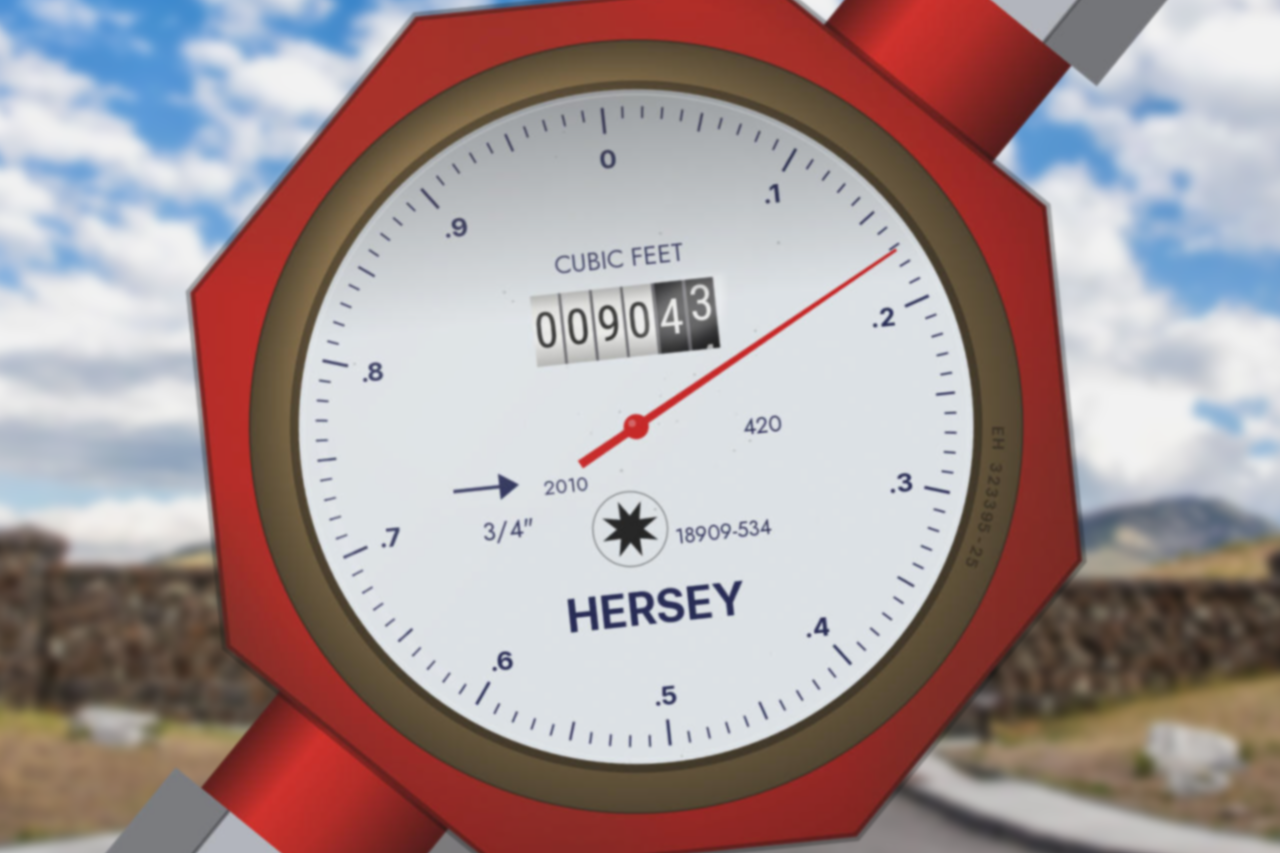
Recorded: 9043.17 ft³
